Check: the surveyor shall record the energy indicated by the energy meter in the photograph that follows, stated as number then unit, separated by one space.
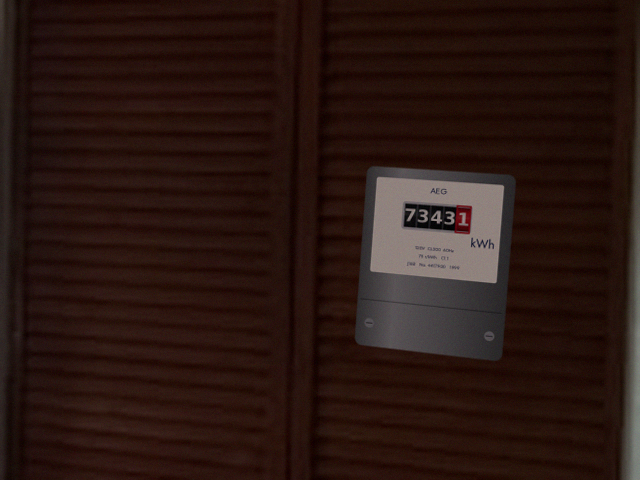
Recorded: 7343.1 kWh
